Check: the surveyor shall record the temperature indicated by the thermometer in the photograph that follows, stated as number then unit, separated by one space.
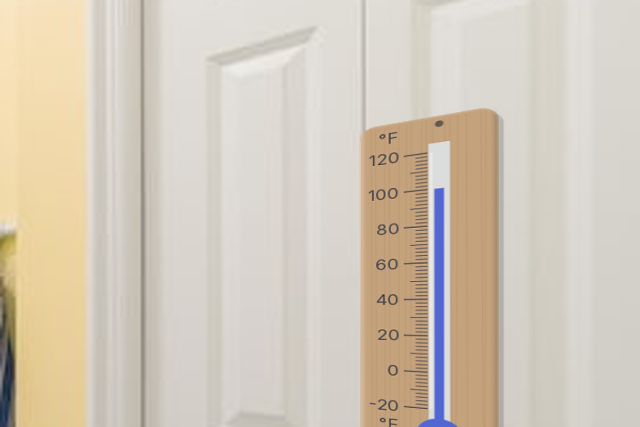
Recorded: 100 °F
